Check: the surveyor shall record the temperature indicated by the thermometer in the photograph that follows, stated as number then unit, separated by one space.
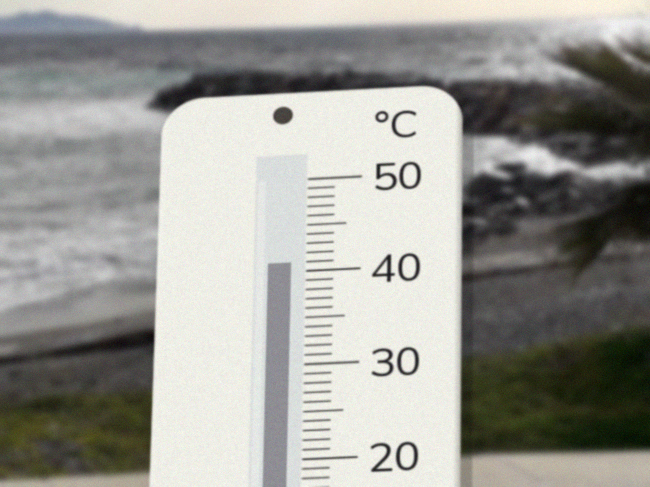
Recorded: 41 °C
